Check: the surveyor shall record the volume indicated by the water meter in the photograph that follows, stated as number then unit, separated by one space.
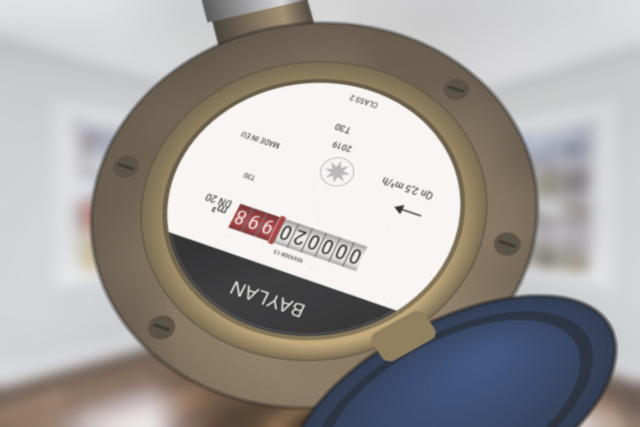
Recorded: 20.998 m³
